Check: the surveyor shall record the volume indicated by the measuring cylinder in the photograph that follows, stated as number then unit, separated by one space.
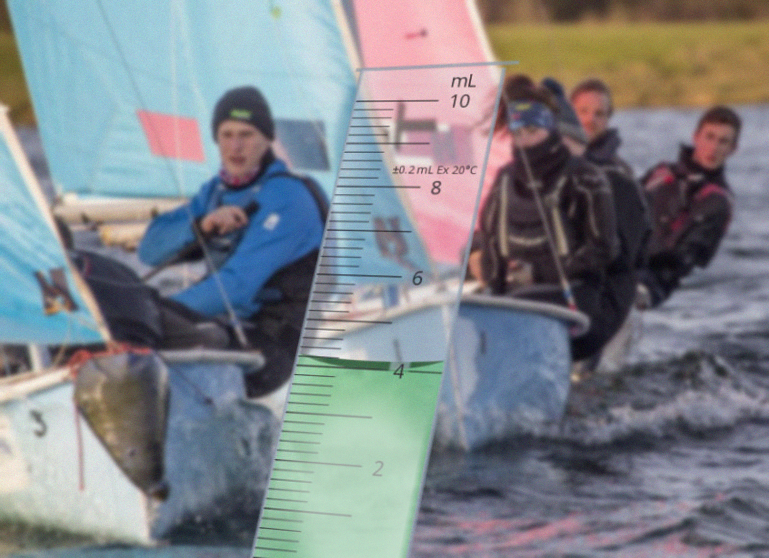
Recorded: 4 mL
